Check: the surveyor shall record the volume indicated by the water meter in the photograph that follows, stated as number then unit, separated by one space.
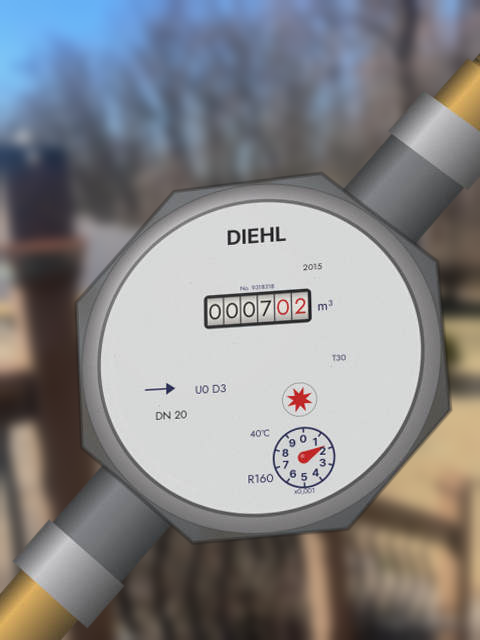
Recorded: 7.021 m³
